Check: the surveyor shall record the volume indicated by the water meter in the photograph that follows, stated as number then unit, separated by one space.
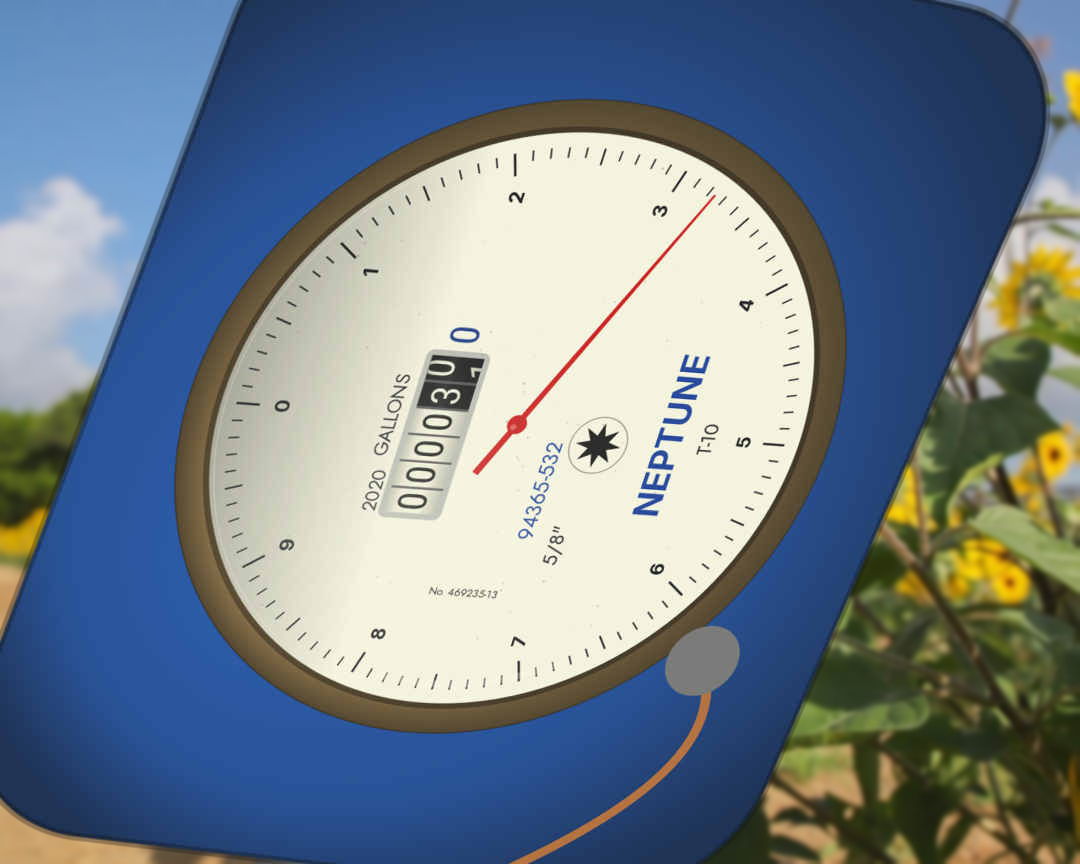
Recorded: 303.2 gal
